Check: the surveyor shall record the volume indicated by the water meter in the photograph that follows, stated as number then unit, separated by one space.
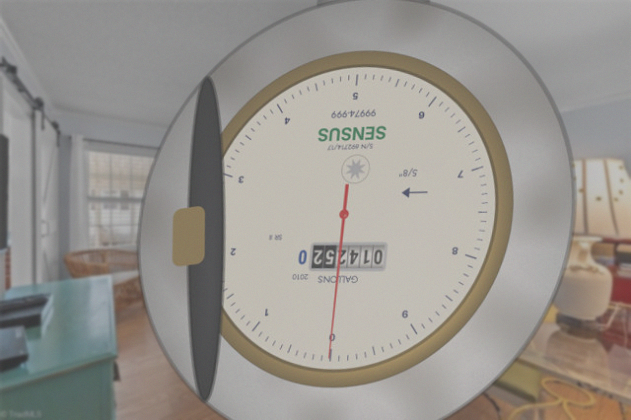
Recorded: 142520.0 gal
